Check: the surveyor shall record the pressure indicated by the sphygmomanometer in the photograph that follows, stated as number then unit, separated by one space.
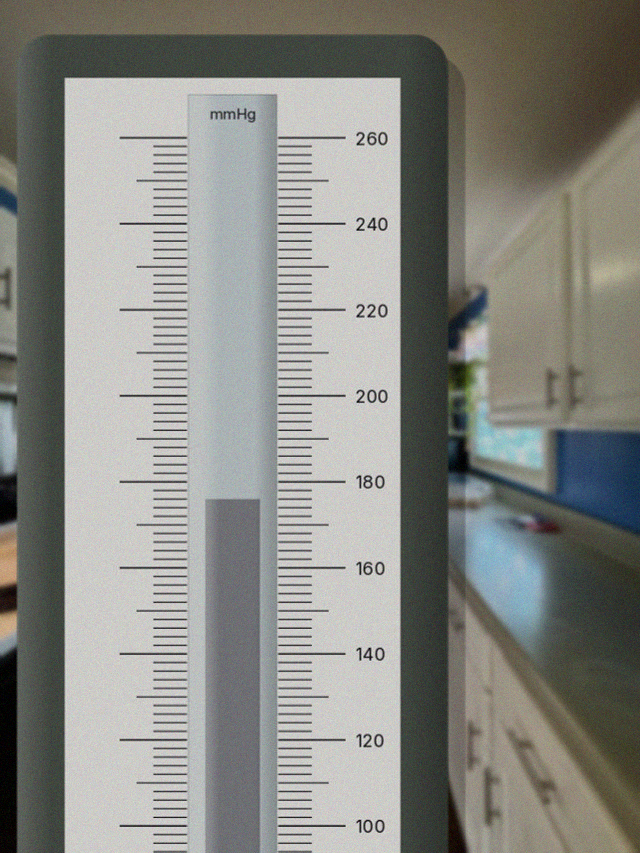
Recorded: 176 mmHg
